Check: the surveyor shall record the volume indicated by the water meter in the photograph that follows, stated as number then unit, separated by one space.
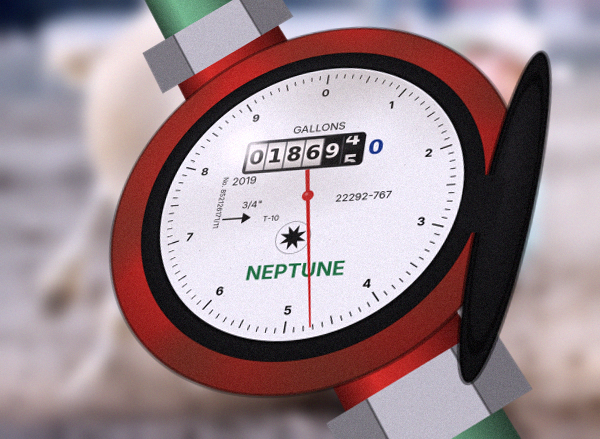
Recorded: 186944.7 gal
